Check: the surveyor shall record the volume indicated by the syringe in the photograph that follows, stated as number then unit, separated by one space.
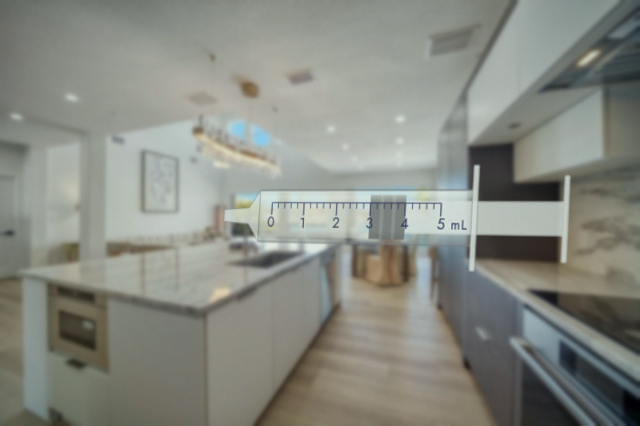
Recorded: 3 mL
